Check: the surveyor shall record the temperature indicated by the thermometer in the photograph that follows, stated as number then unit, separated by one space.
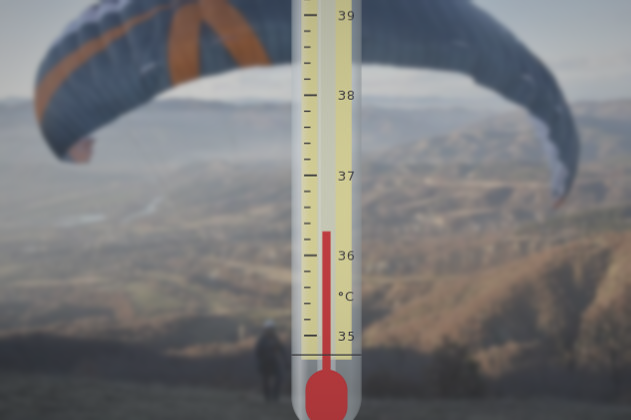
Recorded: 36.3 °C
